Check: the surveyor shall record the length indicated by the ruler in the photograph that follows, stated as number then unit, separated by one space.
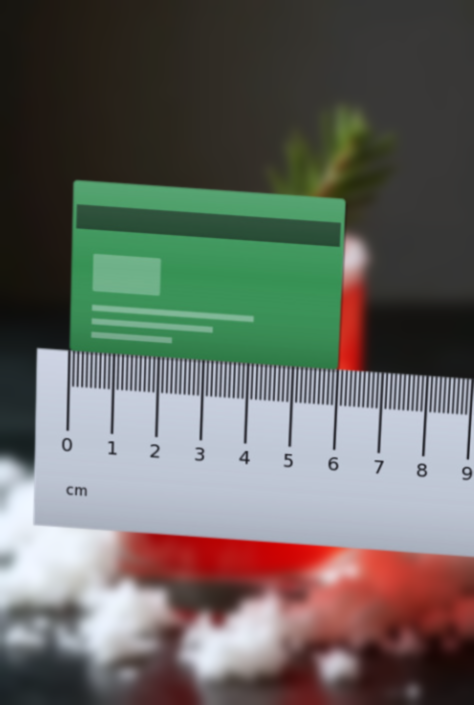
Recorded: 6 cm
